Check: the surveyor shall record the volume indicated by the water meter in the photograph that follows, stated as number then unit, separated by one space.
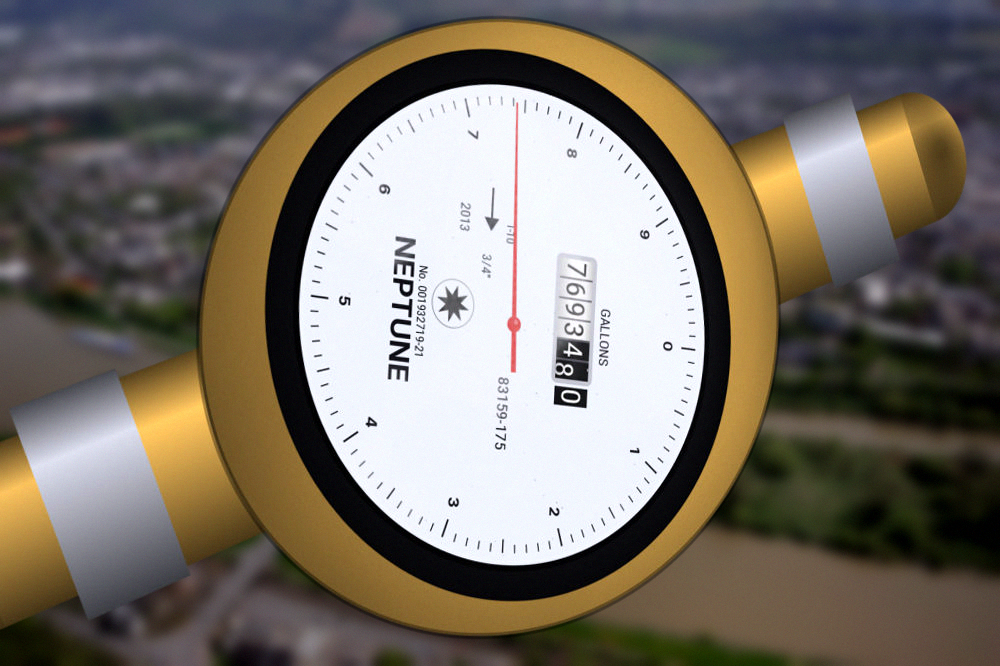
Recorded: 7693477.4 gal
